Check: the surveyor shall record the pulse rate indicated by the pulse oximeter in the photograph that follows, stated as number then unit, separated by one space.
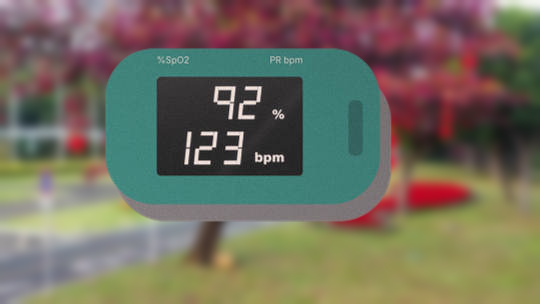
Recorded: 123 bpm
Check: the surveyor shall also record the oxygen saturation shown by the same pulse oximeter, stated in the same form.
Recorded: 92 %
